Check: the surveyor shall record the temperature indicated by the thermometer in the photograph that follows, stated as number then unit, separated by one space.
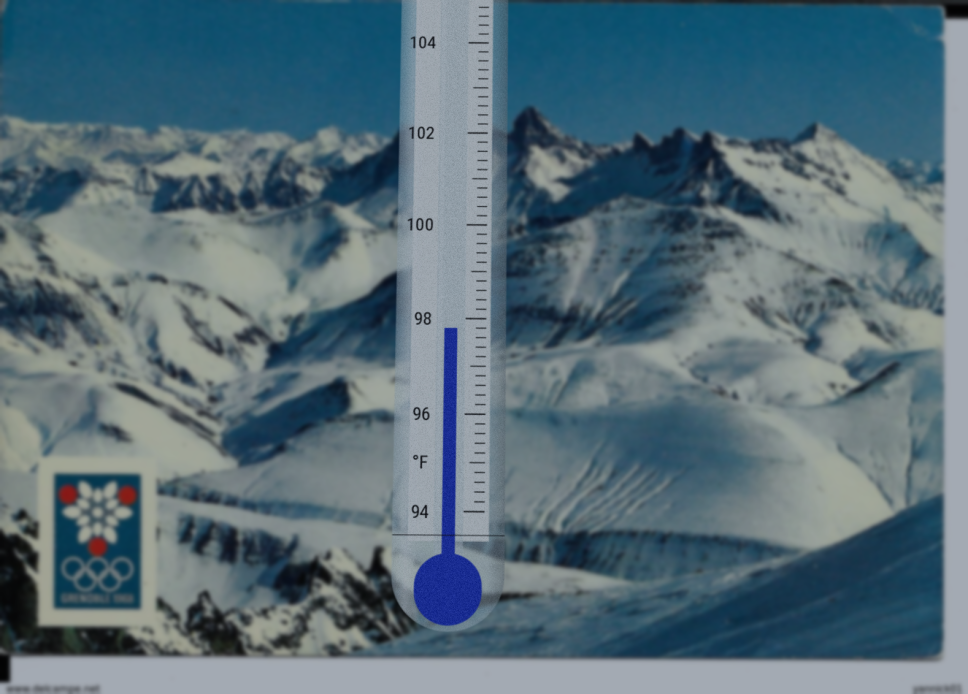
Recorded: 97.8 °F
